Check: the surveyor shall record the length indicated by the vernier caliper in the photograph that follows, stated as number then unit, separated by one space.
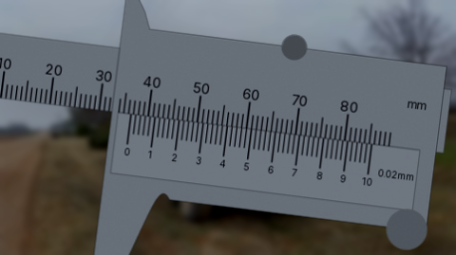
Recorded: 36.5 mm
